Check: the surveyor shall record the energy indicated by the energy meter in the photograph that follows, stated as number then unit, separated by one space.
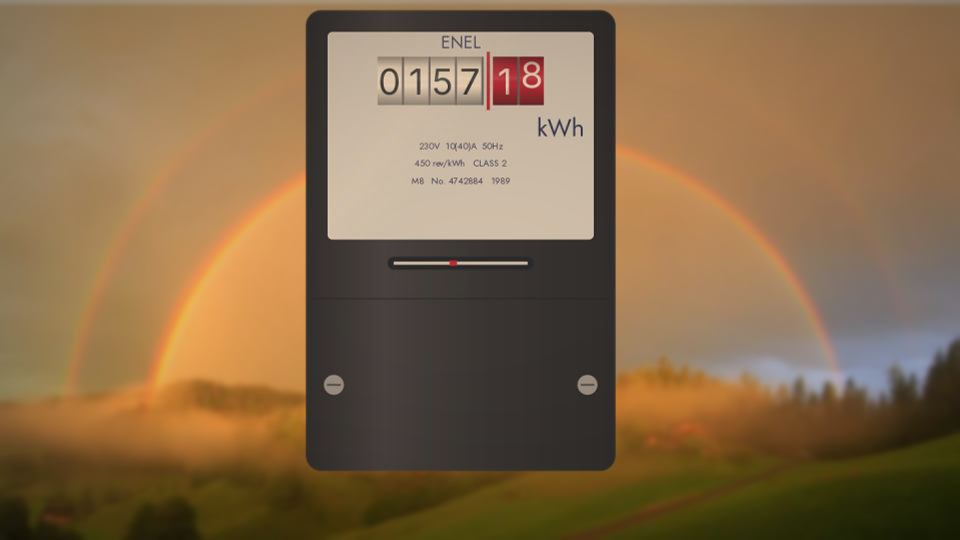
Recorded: 157.18 kWh
